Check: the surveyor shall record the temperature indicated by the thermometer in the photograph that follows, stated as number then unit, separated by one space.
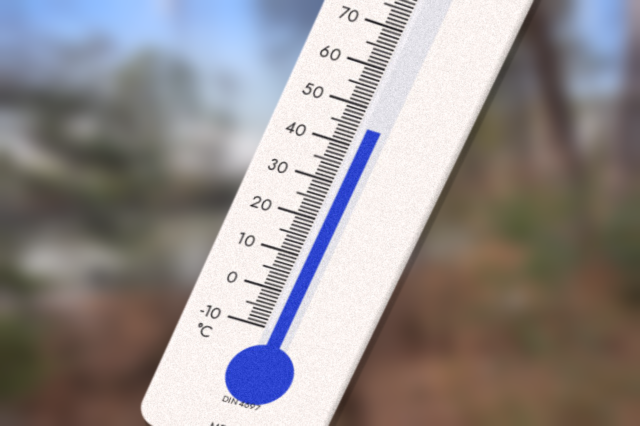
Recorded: 45 °C
